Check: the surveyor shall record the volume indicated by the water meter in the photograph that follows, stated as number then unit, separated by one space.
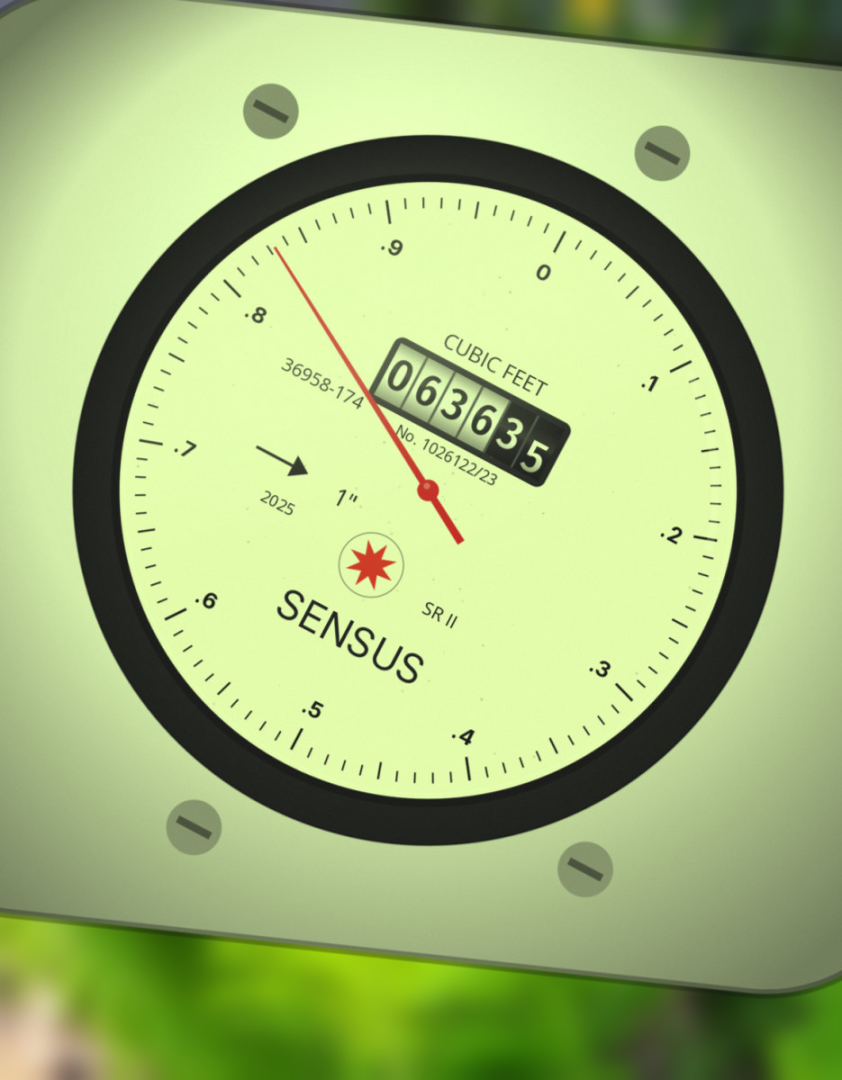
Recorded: 63634.83 ft³
